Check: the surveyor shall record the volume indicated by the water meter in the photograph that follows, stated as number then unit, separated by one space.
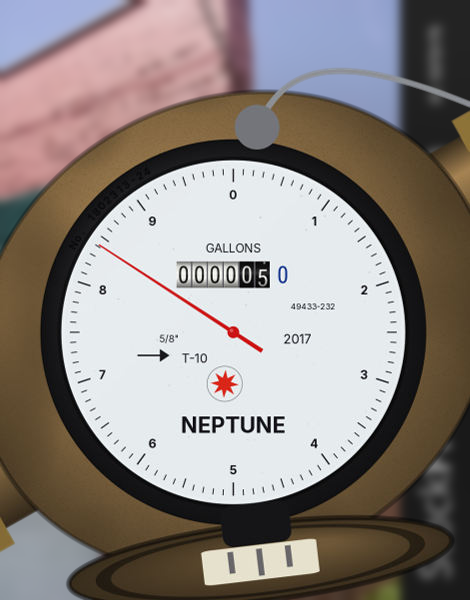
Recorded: 48.4 gal
